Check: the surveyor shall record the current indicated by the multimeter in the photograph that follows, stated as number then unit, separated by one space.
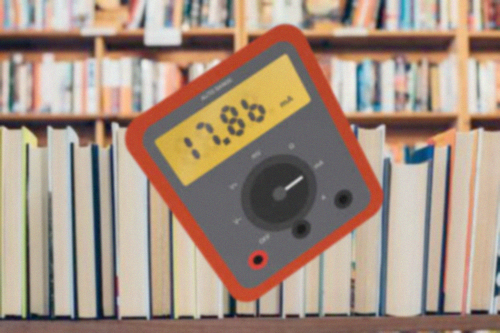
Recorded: 17.86 mA
